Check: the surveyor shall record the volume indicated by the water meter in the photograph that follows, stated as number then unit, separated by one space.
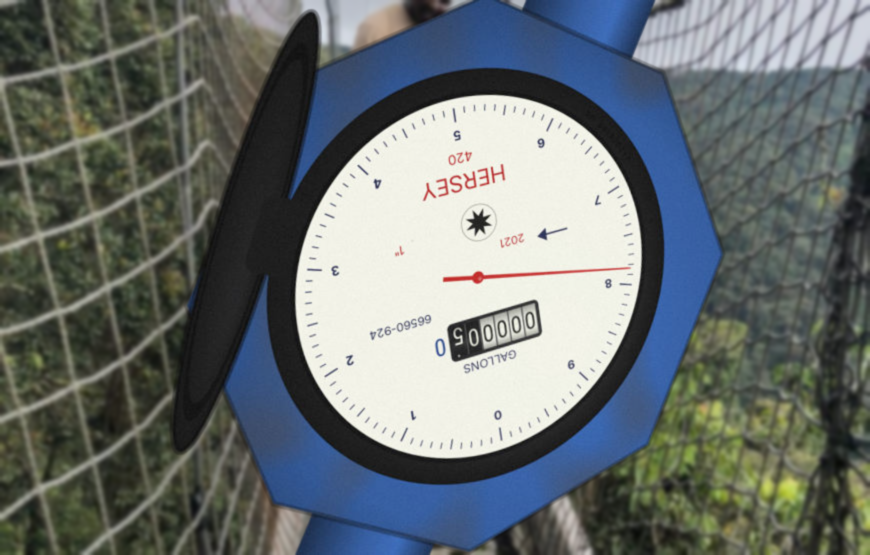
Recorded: 47.8 gal
